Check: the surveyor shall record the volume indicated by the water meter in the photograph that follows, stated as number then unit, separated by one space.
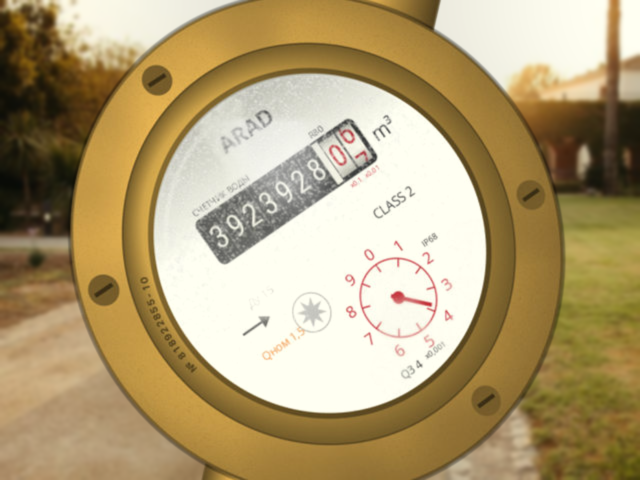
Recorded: 3923928.063 m³
